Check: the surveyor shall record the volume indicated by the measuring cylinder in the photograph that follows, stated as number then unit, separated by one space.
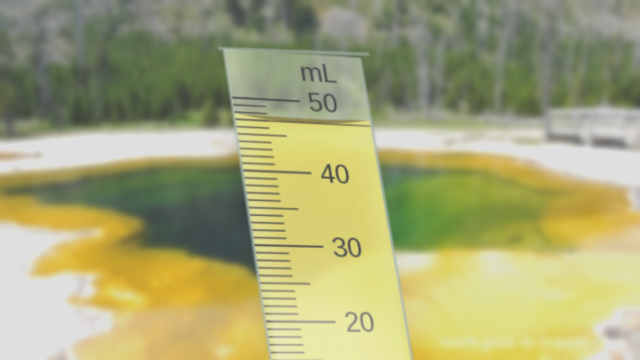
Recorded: 47 mL
